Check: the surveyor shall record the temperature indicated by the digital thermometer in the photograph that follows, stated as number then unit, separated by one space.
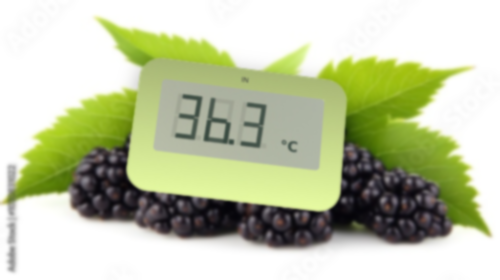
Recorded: 36.3 °C
